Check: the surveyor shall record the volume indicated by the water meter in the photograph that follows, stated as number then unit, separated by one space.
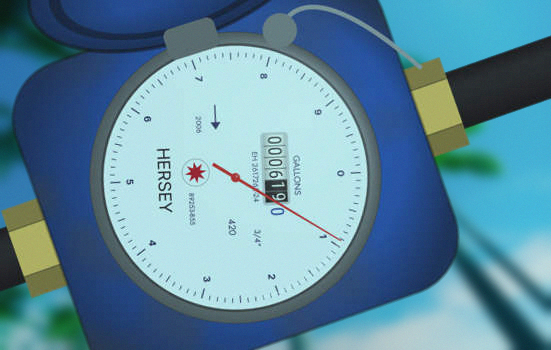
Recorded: 6190.9 gal
